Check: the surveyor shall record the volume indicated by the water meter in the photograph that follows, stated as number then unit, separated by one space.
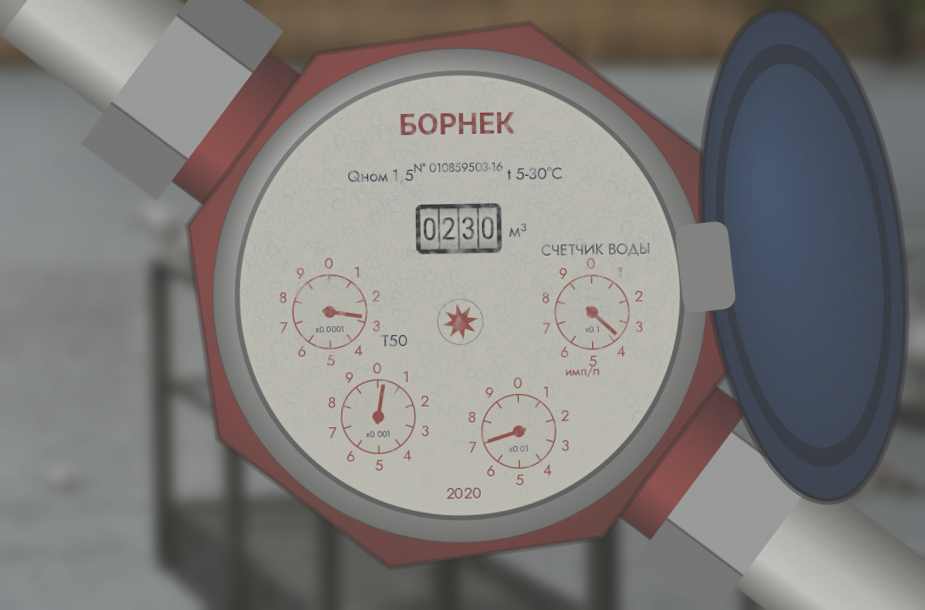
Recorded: 230.3702 m³
